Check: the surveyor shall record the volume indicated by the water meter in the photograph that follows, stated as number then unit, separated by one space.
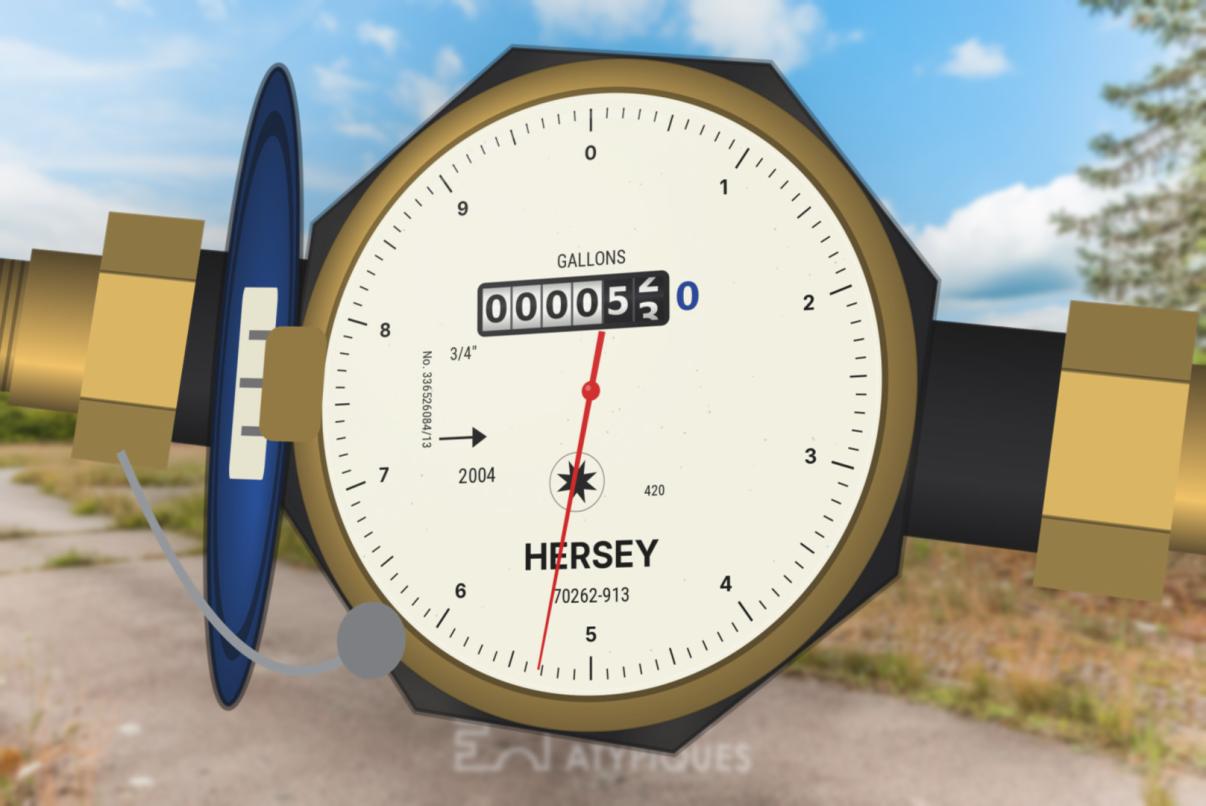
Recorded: 525.3 gal
